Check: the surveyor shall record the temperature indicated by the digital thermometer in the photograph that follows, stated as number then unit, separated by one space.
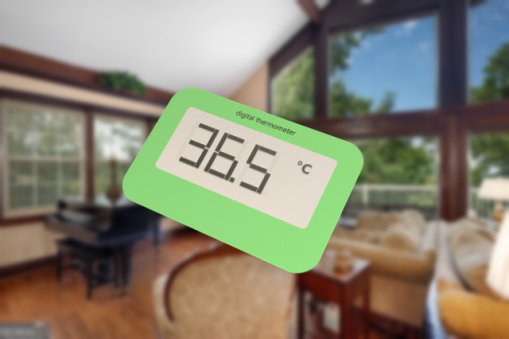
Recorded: 36.5 °C
